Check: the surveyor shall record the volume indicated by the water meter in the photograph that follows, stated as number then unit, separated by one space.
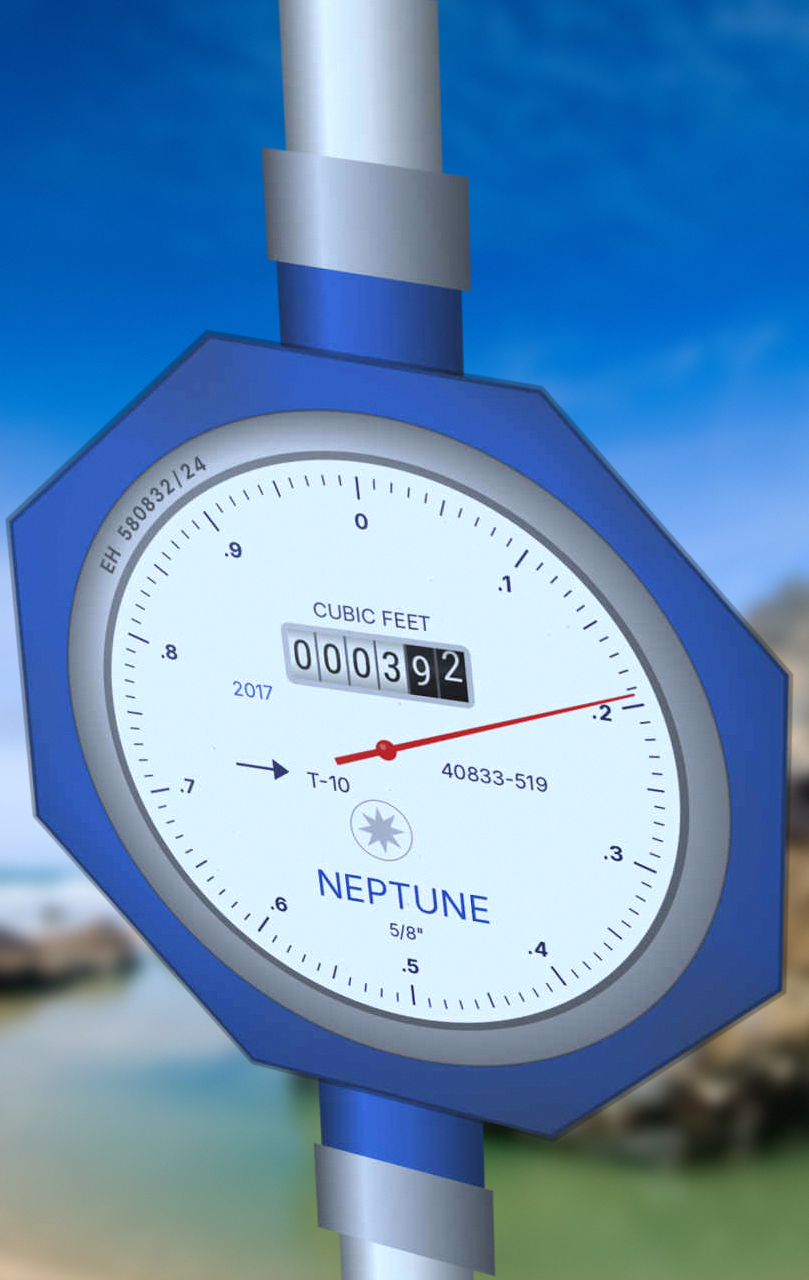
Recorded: 392.19 ft³
